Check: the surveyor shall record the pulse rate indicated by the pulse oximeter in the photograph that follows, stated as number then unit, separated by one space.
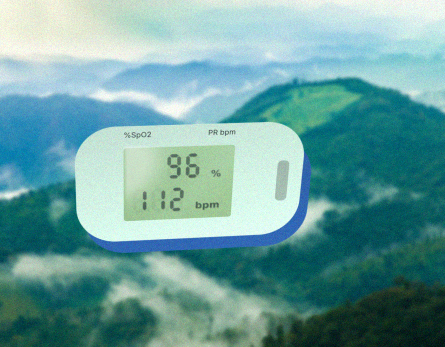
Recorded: 112 bpm
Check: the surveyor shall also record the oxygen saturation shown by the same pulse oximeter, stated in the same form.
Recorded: 96 %
